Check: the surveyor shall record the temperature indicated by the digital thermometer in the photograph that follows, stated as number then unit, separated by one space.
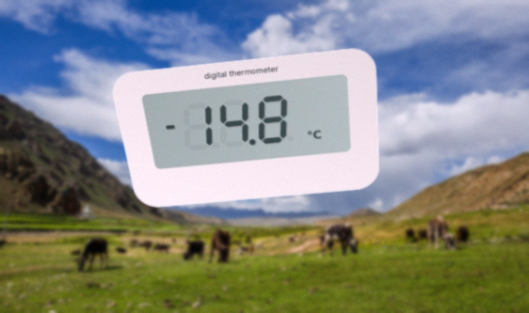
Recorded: -14.8 °C
